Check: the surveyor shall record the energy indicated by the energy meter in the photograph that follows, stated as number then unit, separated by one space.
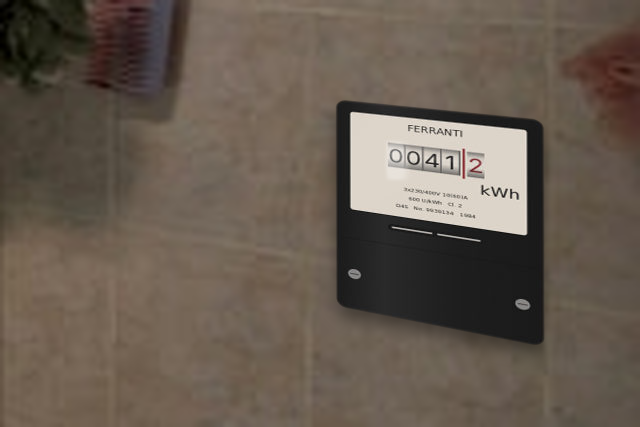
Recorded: 41.2 kWh
